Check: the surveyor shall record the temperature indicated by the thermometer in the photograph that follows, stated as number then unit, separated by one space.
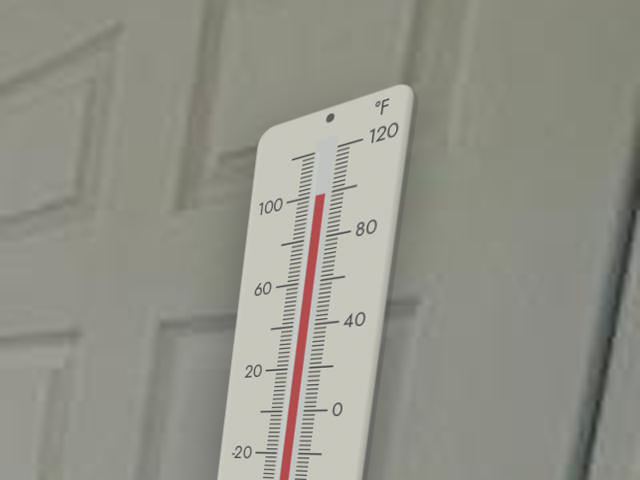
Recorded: 100 °F
